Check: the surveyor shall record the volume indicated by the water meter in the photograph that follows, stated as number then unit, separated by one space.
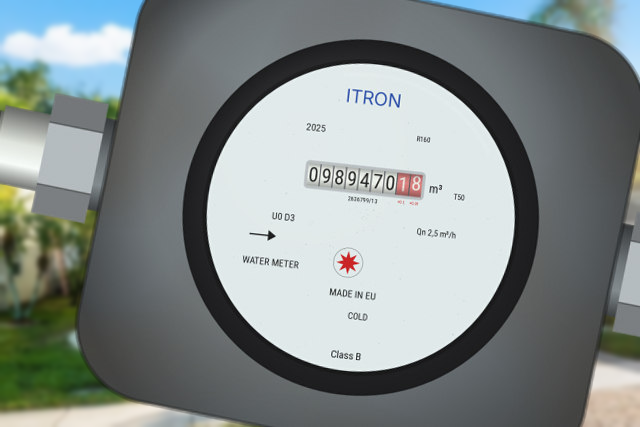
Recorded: 989470.18 m³
